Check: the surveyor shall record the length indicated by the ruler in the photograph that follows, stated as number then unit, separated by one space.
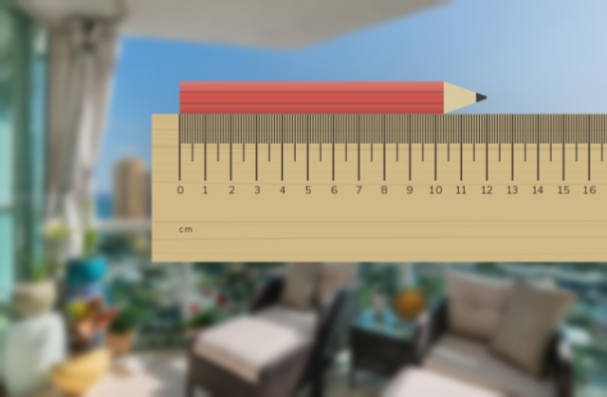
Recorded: 12 cm
